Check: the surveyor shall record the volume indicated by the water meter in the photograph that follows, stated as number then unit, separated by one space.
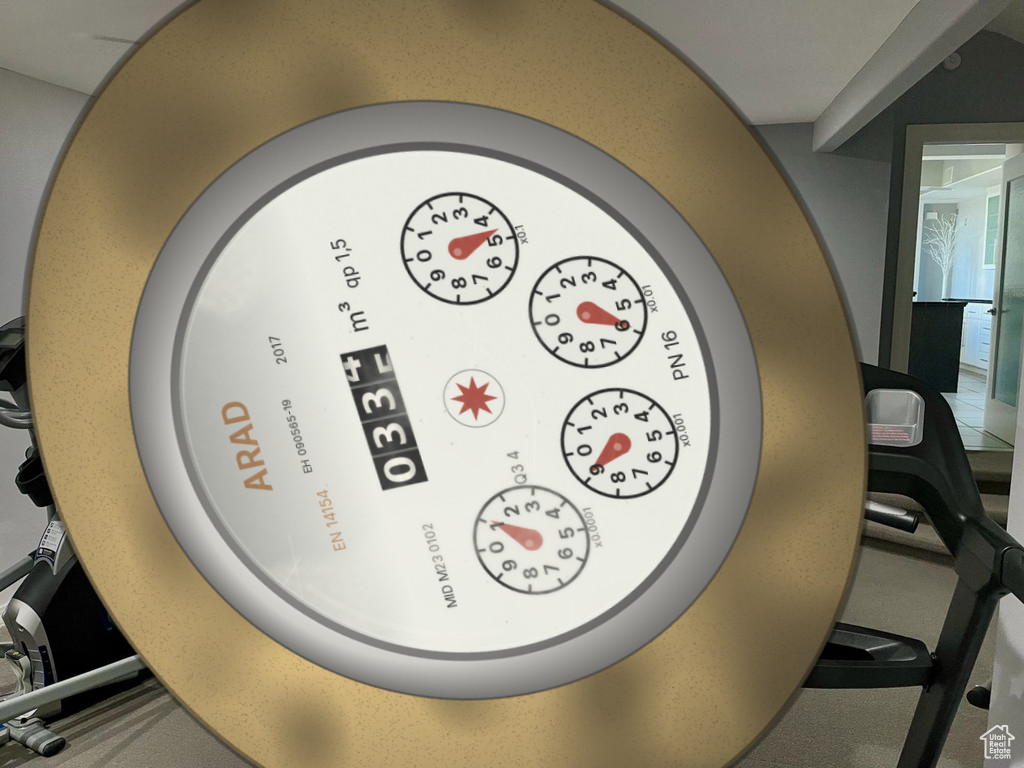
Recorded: 334.4591 m³
